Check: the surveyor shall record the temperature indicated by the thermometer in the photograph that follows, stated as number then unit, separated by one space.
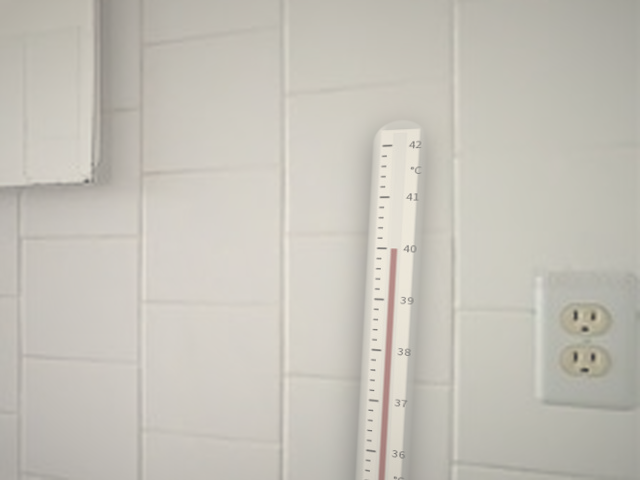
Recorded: 40 °C
